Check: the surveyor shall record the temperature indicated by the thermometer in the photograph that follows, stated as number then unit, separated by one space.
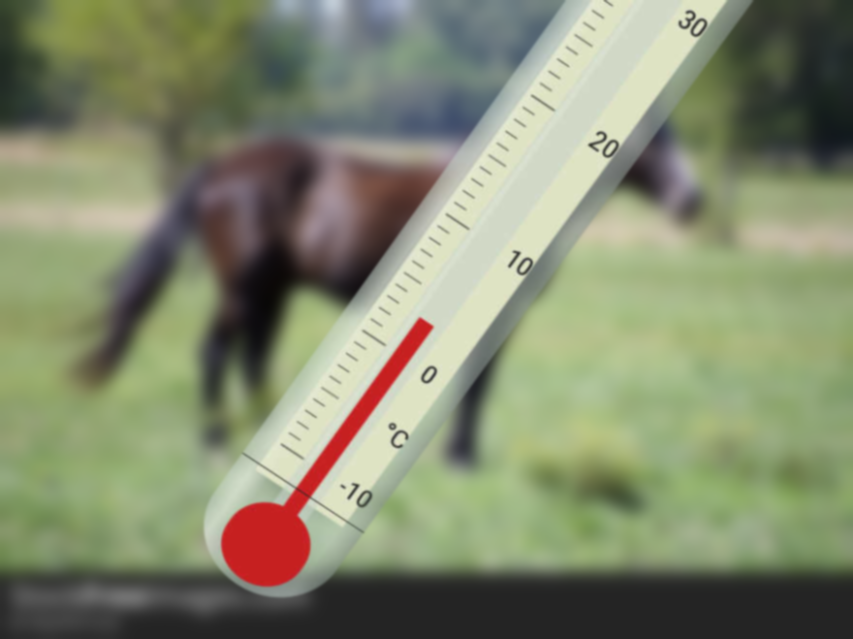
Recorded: 3 °C
